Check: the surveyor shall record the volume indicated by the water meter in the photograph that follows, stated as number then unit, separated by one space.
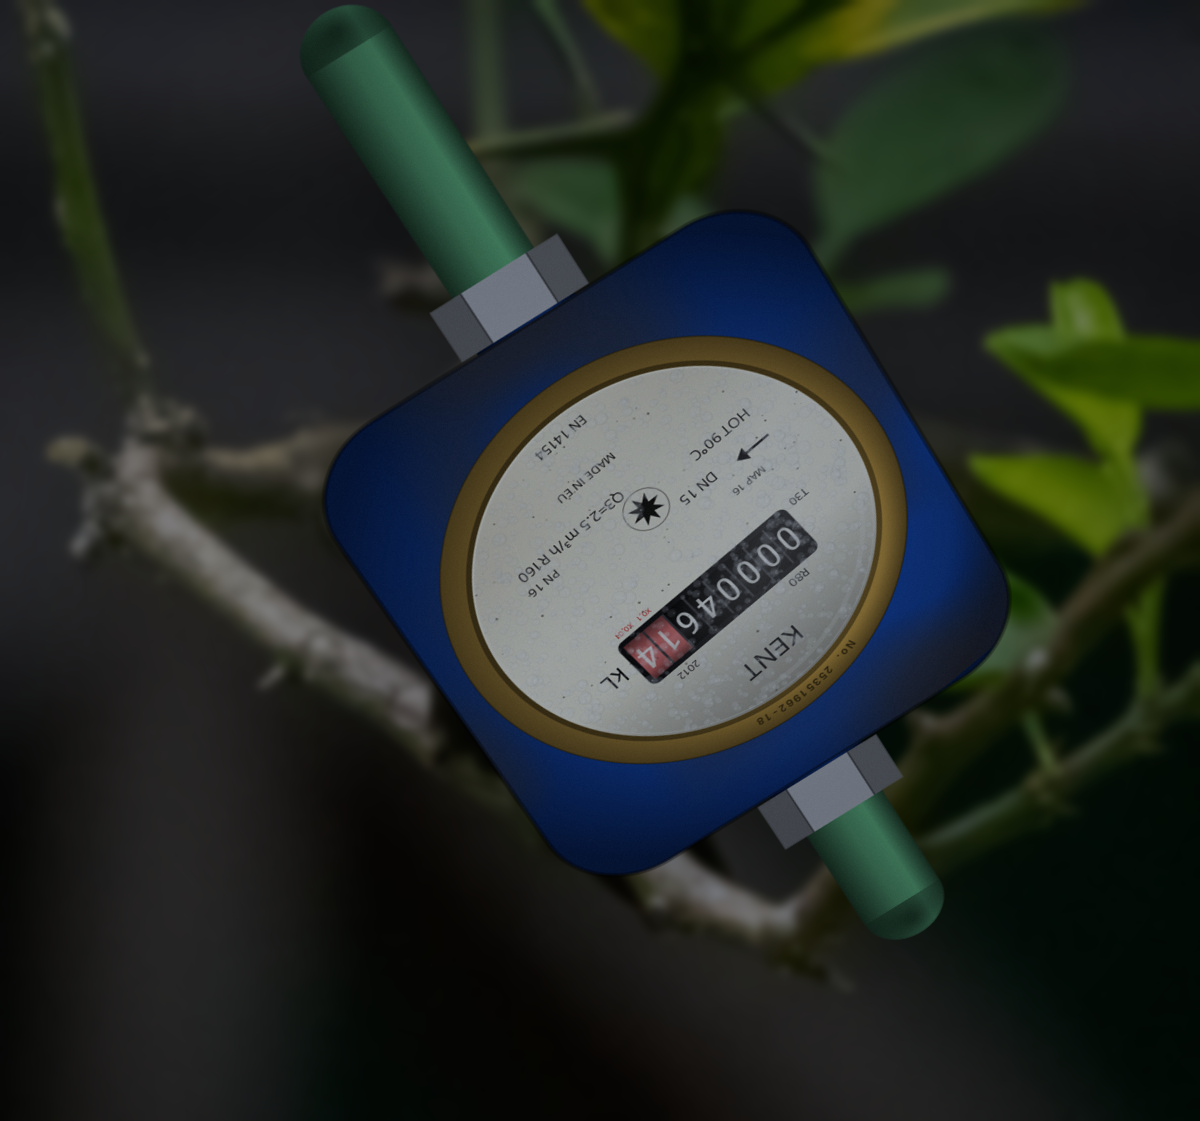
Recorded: 46.14 kL
